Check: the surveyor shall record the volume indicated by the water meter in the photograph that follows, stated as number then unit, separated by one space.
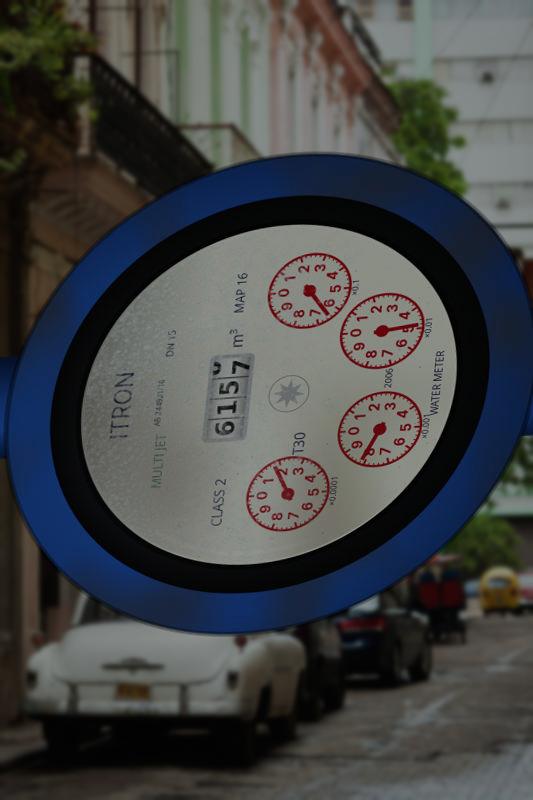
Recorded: 6156.6481 m³
